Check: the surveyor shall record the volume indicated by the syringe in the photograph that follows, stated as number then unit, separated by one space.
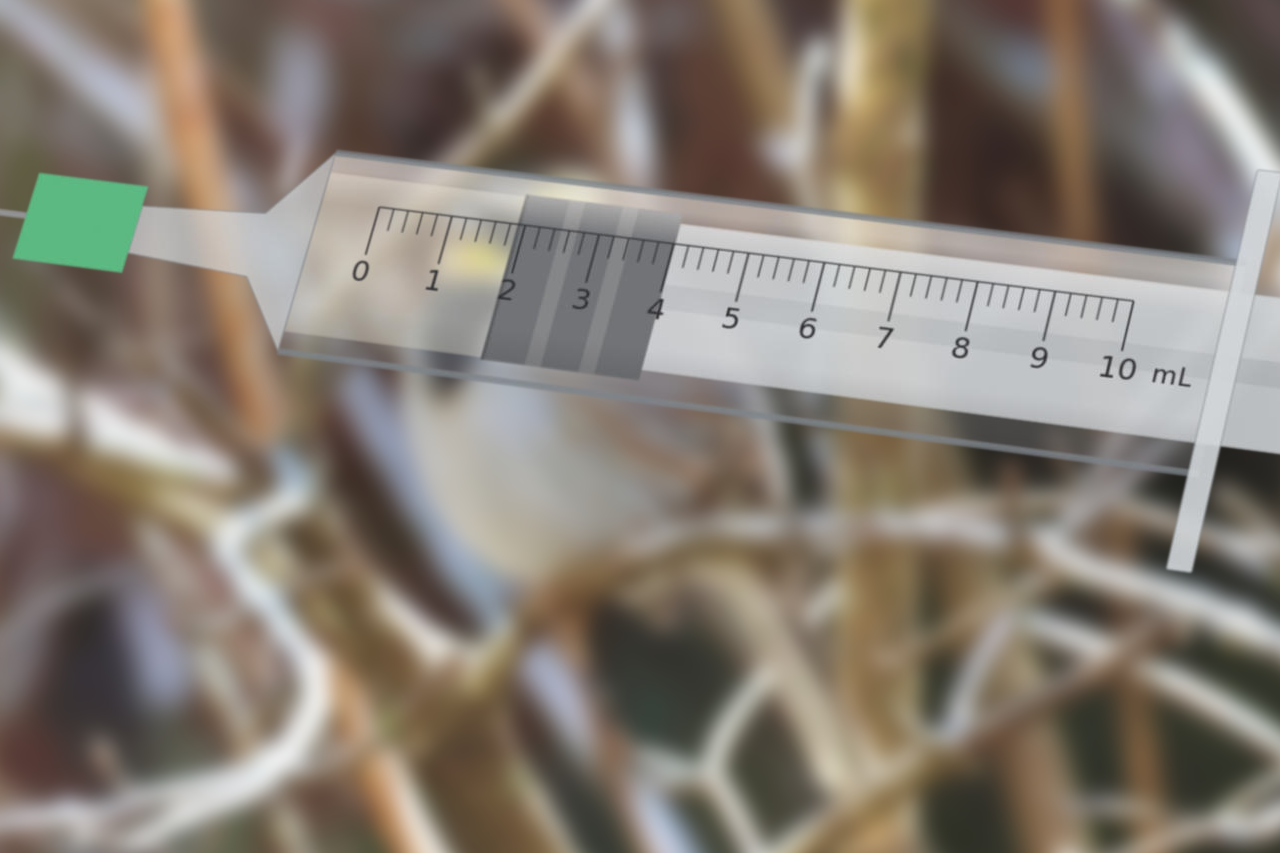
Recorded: 1.9 mL
